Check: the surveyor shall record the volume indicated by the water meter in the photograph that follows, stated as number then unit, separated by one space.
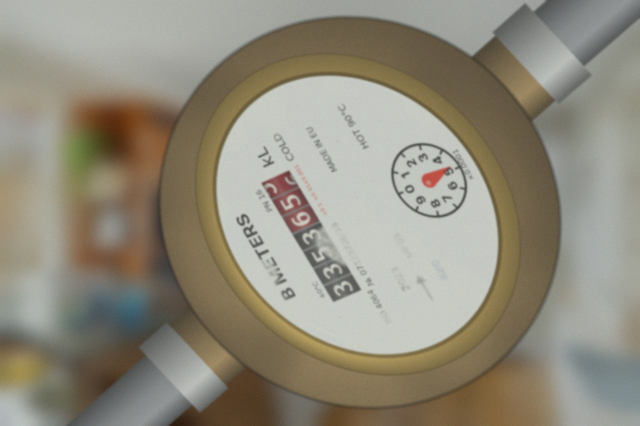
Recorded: 3353.6554 kL
